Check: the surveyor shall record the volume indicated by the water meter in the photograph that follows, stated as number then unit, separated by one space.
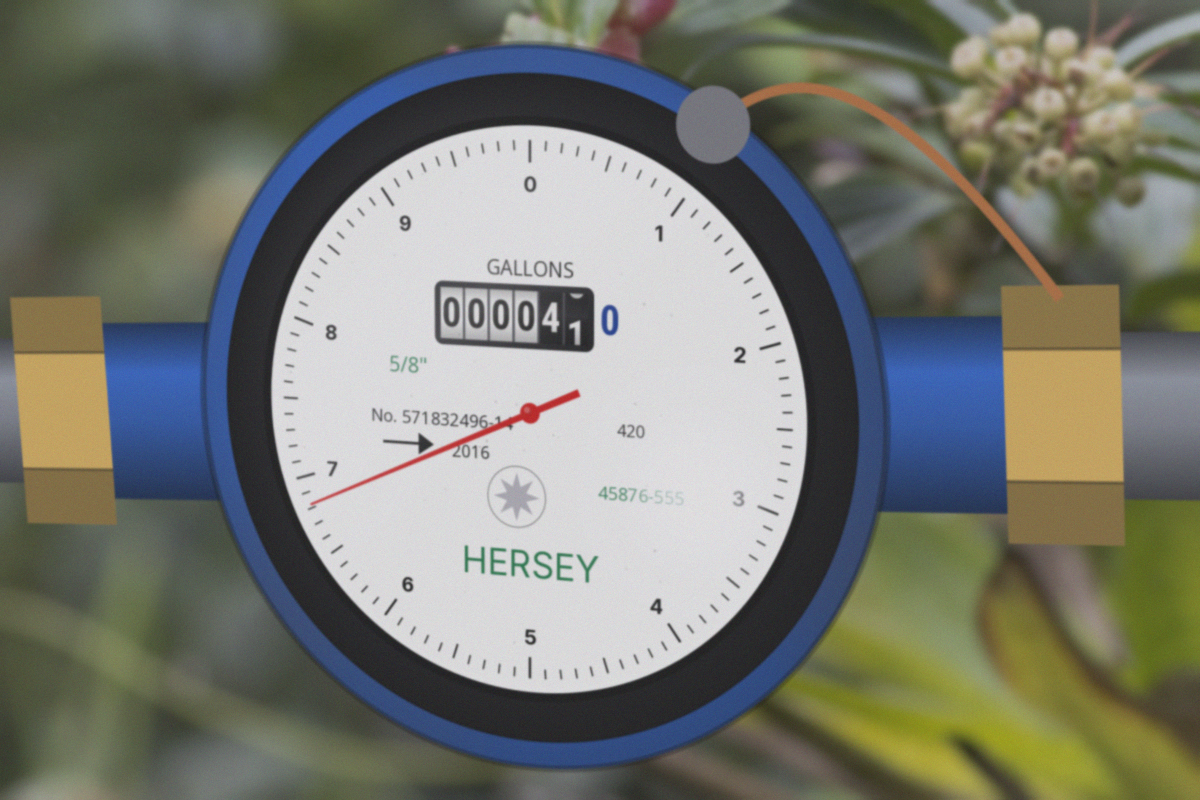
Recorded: 406.8 gal
